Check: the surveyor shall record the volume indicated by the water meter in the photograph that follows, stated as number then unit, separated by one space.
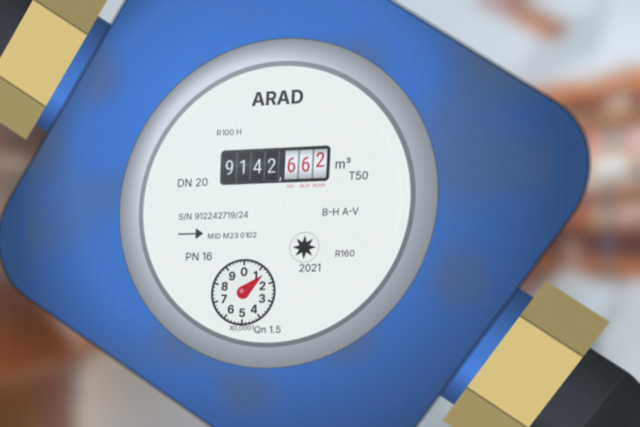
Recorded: 9142.6621 m³
